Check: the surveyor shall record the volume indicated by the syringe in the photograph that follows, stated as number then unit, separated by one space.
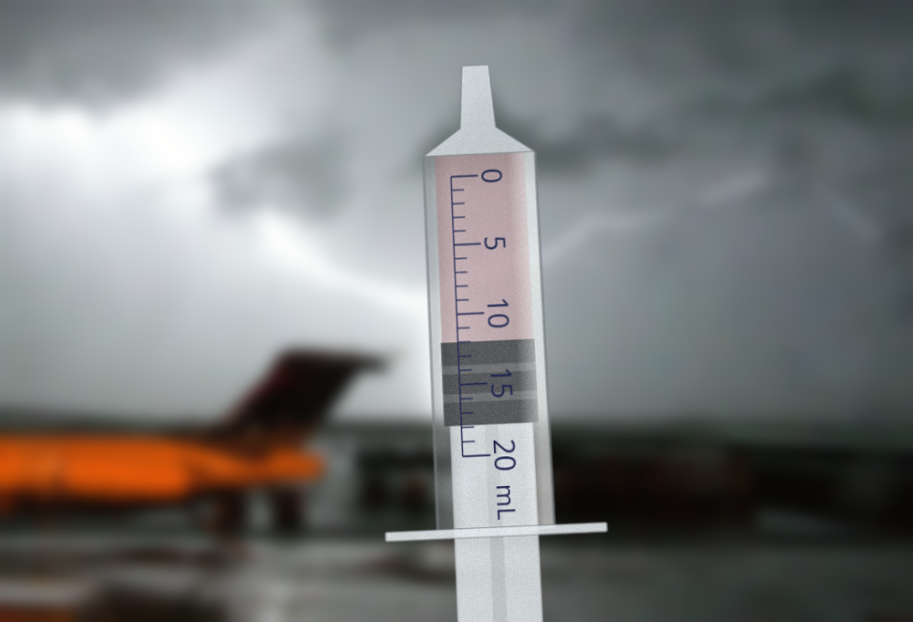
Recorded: 12 mL
